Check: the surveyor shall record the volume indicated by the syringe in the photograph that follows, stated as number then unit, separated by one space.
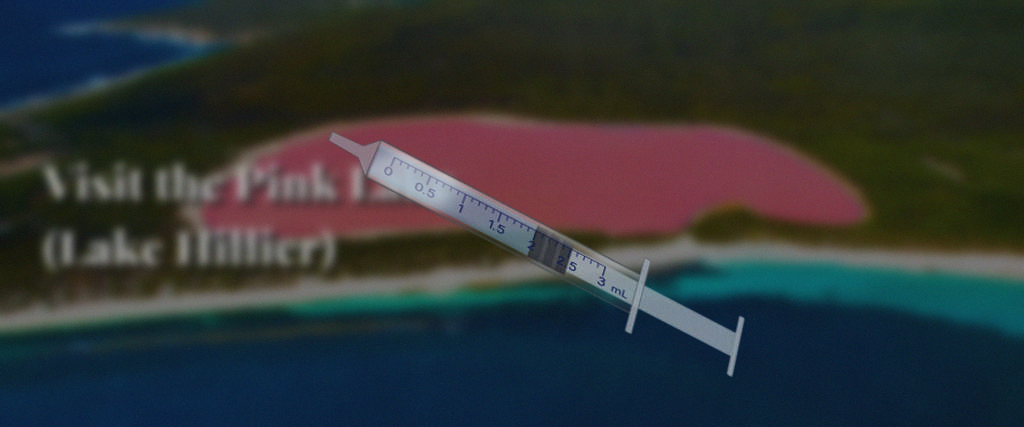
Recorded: 2 mL
